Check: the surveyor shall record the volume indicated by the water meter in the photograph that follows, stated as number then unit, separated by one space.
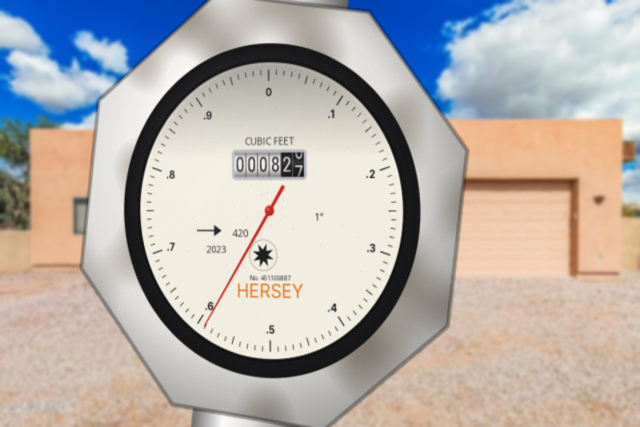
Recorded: 826.59 ft³
